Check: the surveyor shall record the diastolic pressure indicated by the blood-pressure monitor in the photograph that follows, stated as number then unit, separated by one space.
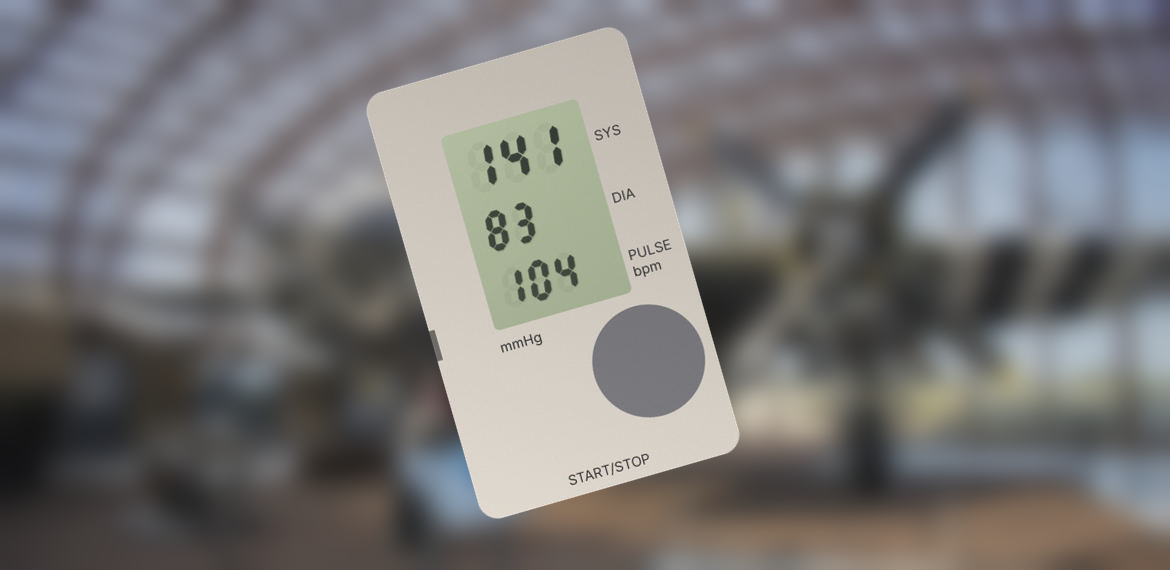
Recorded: 83 mmHg
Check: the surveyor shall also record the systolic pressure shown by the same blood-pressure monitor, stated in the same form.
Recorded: 141 mmHg
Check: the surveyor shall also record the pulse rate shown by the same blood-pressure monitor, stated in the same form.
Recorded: 104 bpm
